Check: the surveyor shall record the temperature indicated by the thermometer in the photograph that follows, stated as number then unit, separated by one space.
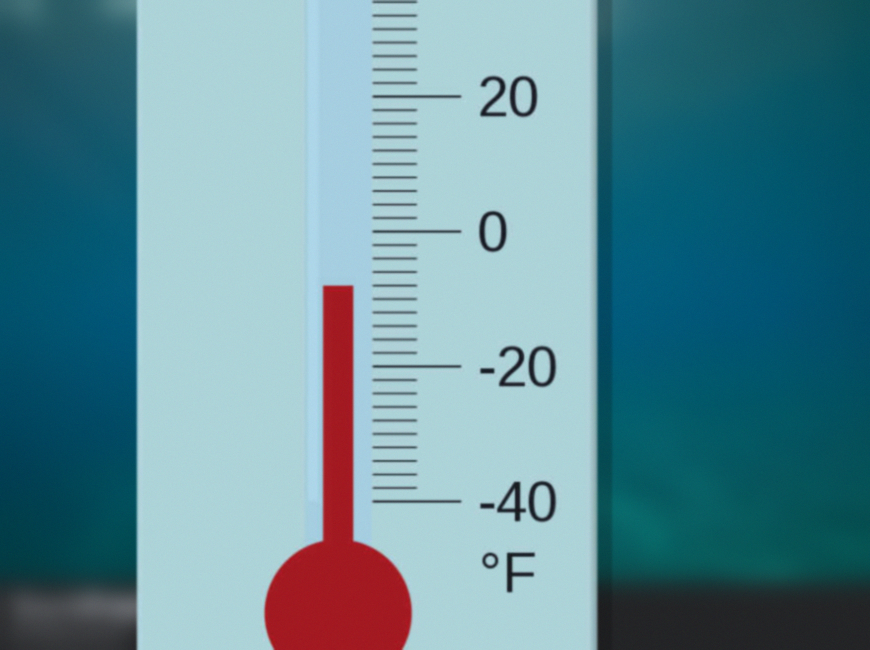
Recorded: -8 °F
